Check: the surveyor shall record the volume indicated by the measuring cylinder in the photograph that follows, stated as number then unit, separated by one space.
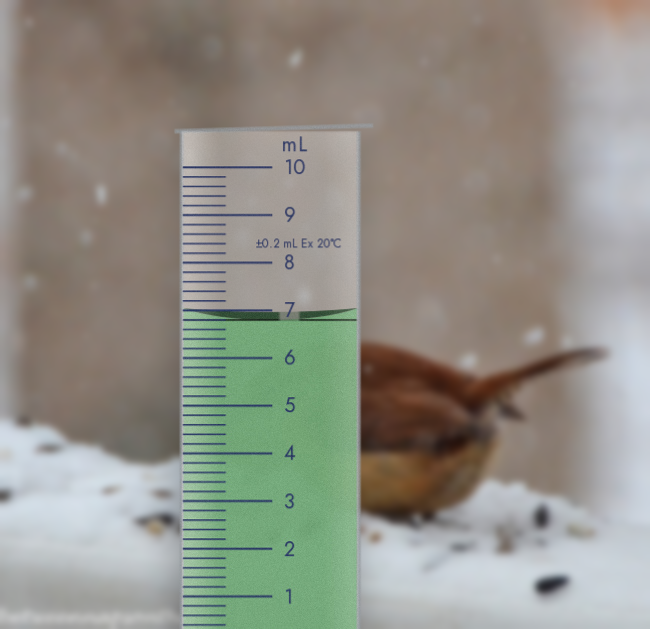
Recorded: 6.8 mL
